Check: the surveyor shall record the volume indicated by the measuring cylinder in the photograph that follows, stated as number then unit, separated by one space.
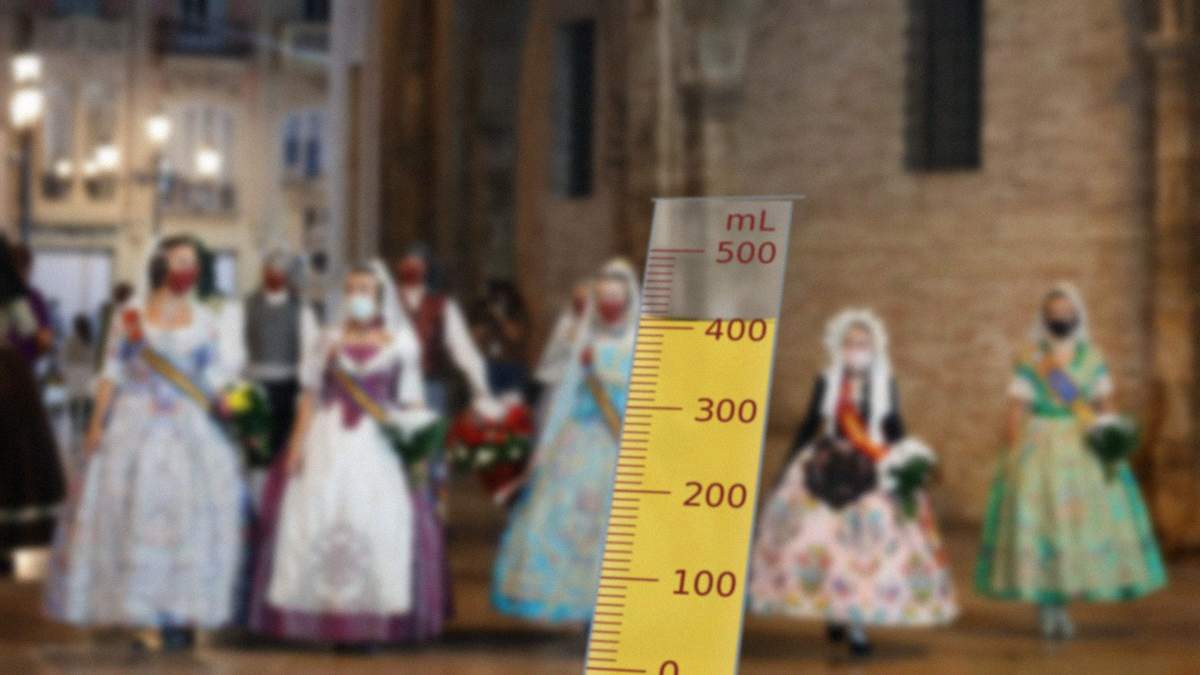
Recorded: 410 mL
